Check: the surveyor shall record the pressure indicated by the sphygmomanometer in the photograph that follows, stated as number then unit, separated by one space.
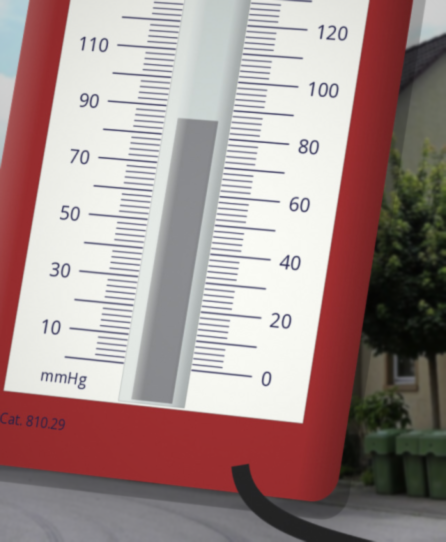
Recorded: 86 mmHg
